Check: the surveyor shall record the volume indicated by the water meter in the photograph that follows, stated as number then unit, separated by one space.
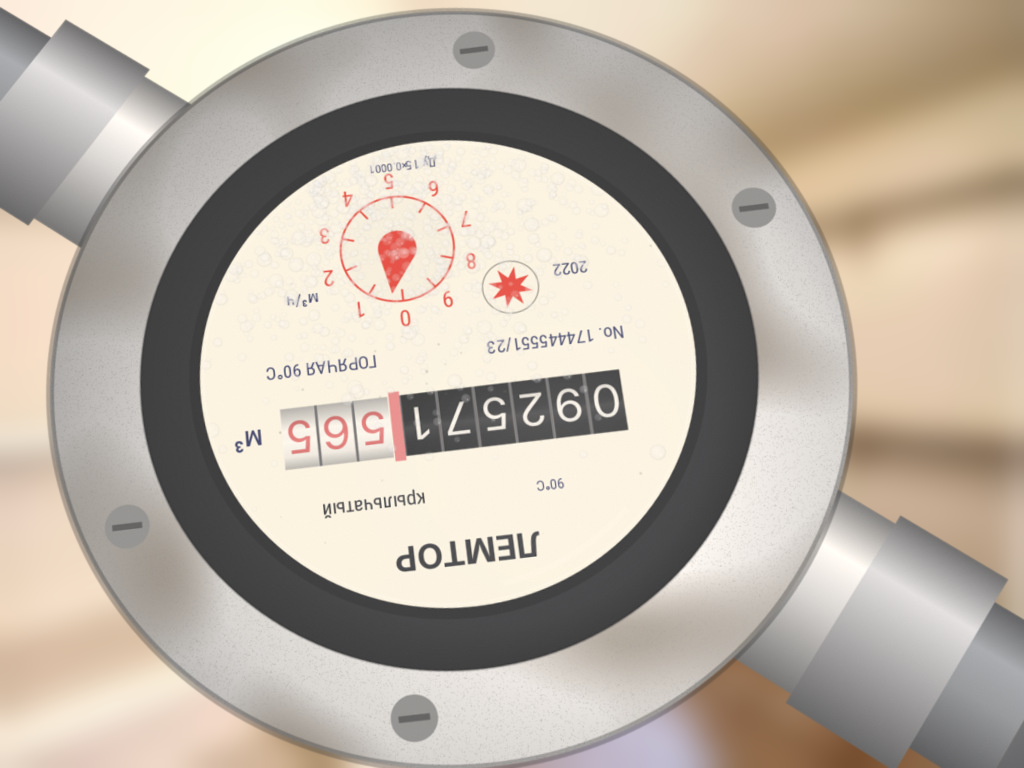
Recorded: 92571.5650 m³
